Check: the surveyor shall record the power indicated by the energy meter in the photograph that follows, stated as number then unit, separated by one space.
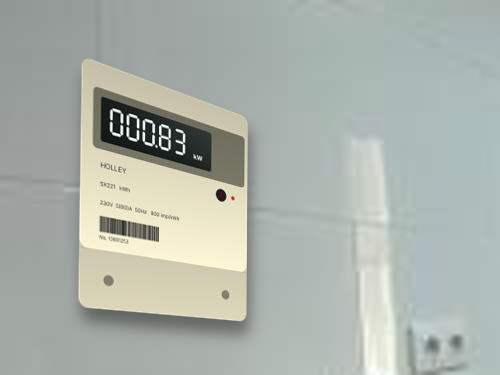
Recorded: 0.83 kW
